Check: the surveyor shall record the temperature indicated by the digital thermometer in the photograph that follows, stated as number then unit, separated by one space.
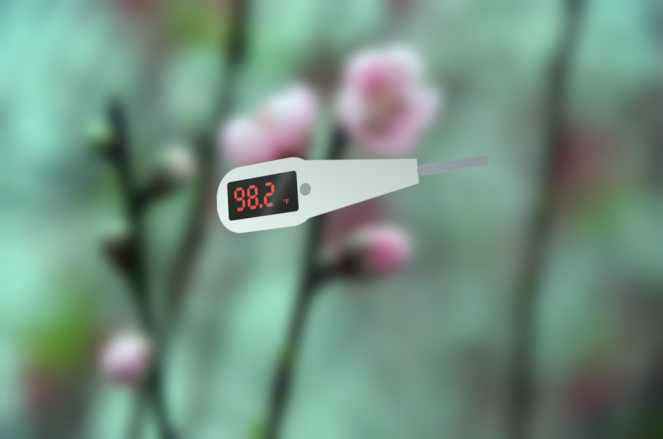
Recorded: 98.2 °F
